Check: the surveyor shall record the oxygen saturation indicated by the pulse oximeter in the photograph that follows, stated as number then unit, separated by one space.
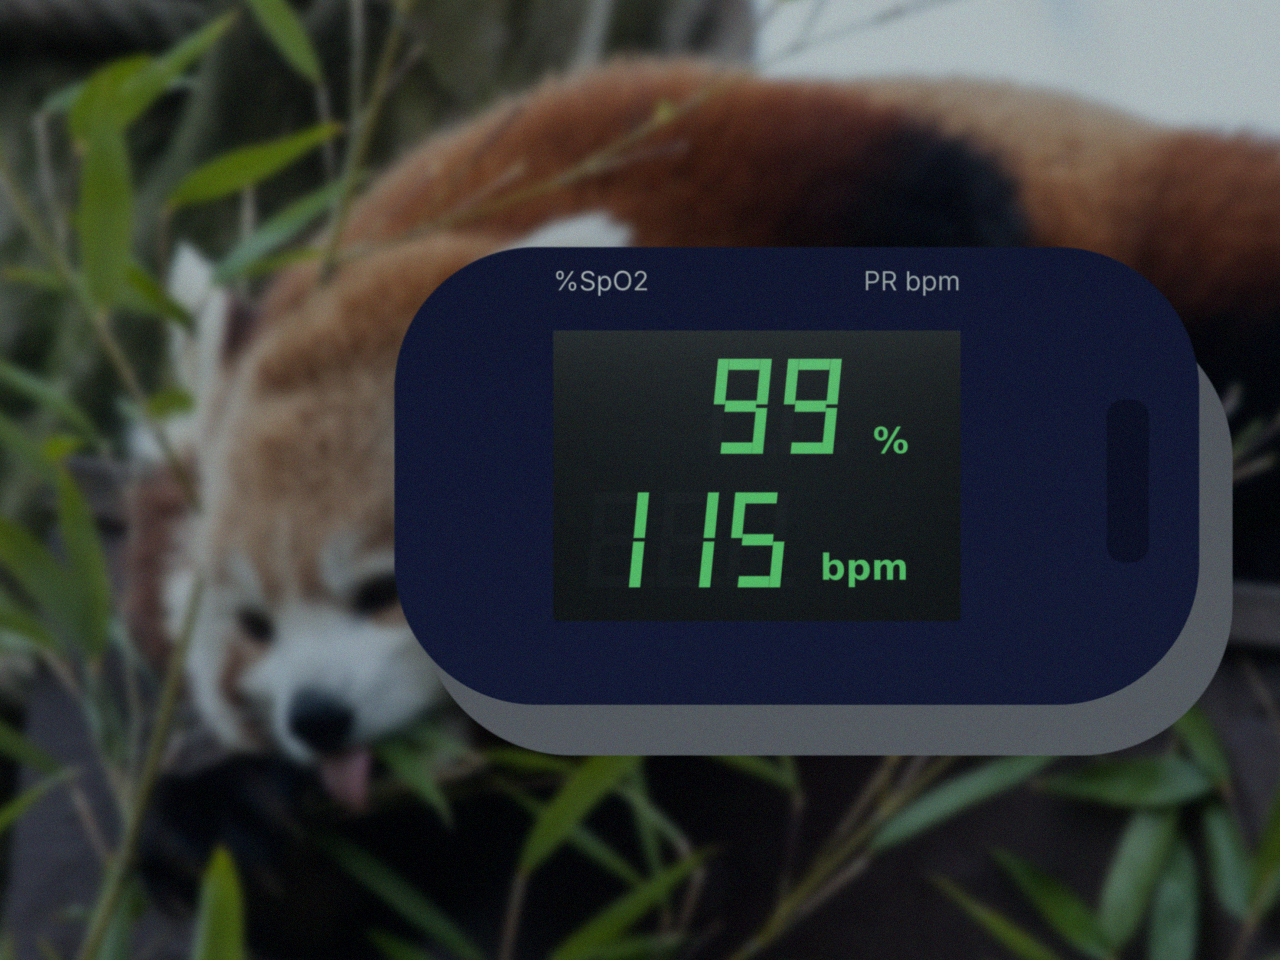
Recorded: 99 %
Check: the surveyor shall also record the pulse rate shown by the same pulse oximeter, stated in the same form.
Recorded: 115 bpm
